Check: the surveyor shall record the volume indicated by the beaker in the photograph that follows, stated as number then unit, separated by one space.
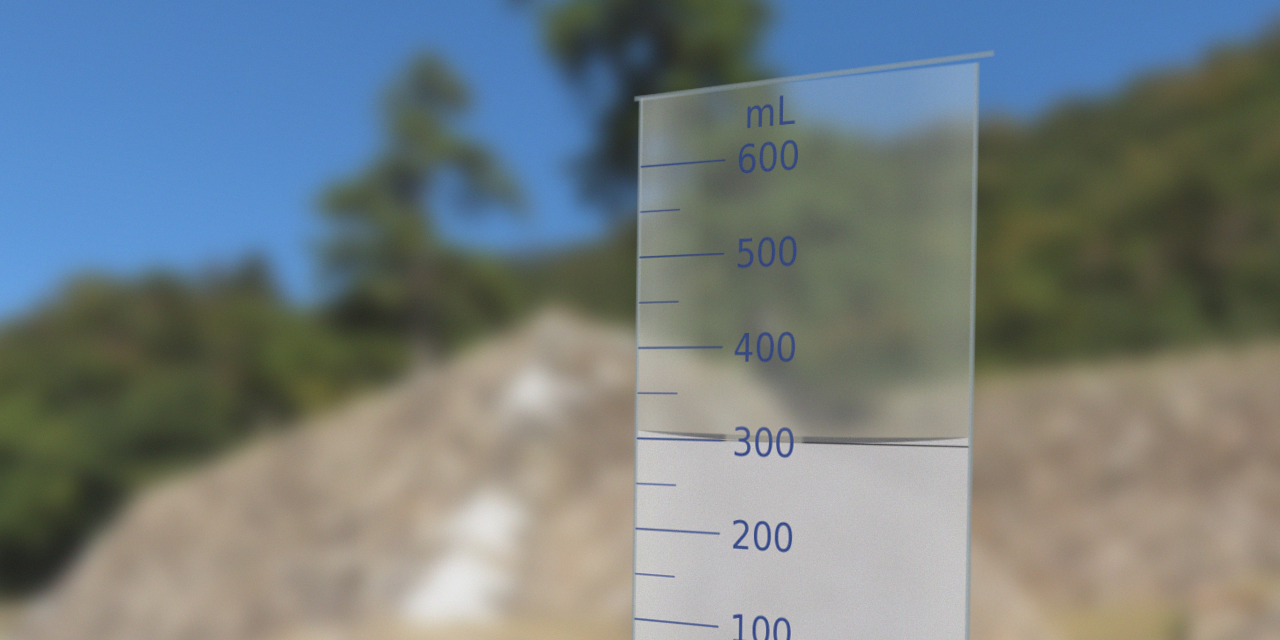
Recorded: 300 mL
